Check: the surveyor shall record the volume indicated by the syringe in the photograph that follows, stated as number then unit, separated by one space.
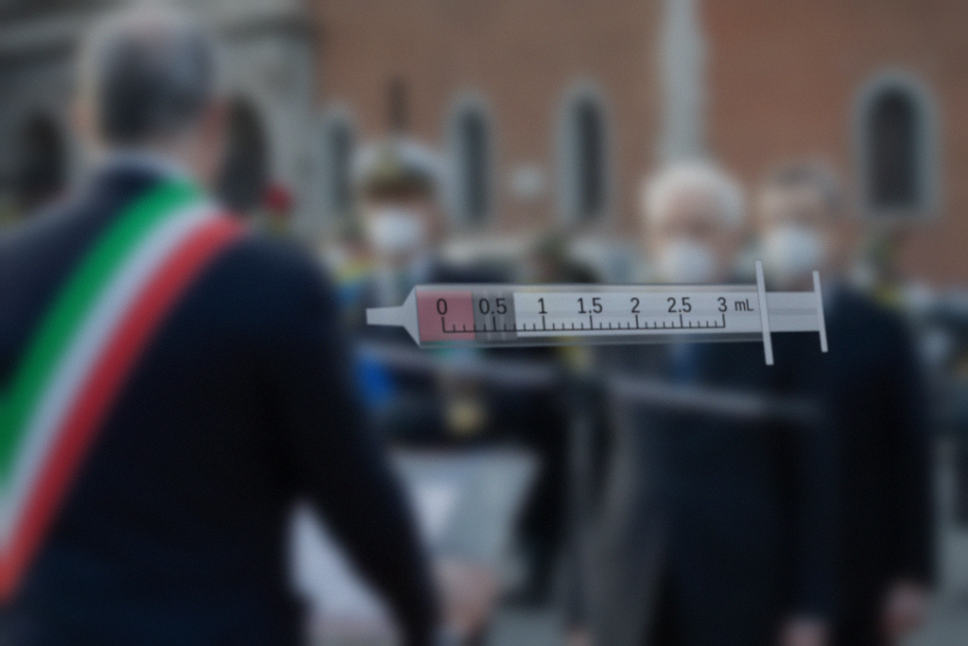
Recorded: 0.3 mL
